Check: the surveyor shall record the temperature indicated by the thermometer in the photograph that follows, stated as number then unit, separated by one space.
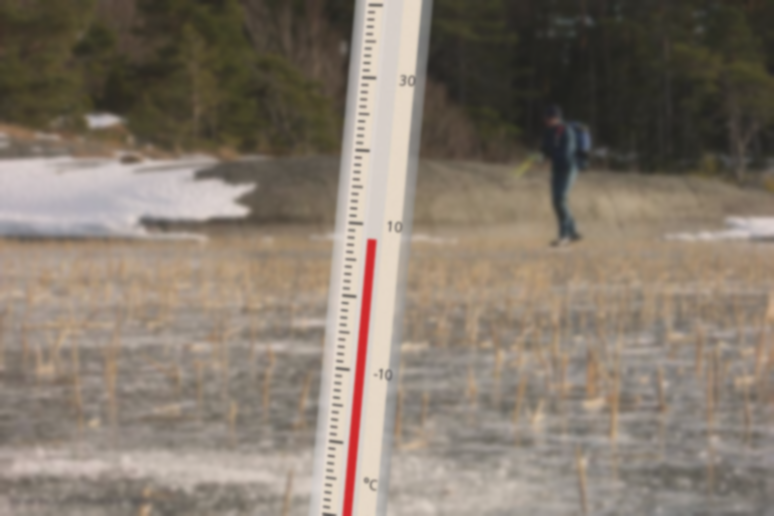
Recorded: 8 °C
